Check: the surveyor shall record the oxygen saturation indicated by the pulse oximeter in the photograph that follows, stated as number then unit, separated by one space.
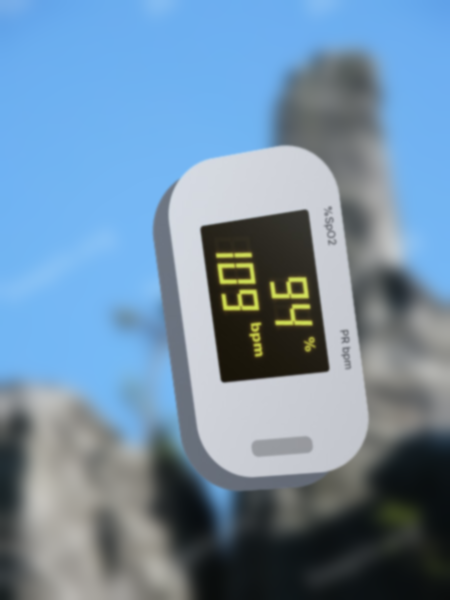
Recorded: 94 %
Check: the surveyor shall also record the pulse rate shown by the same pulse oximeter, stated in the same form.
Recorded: 109 bpm
